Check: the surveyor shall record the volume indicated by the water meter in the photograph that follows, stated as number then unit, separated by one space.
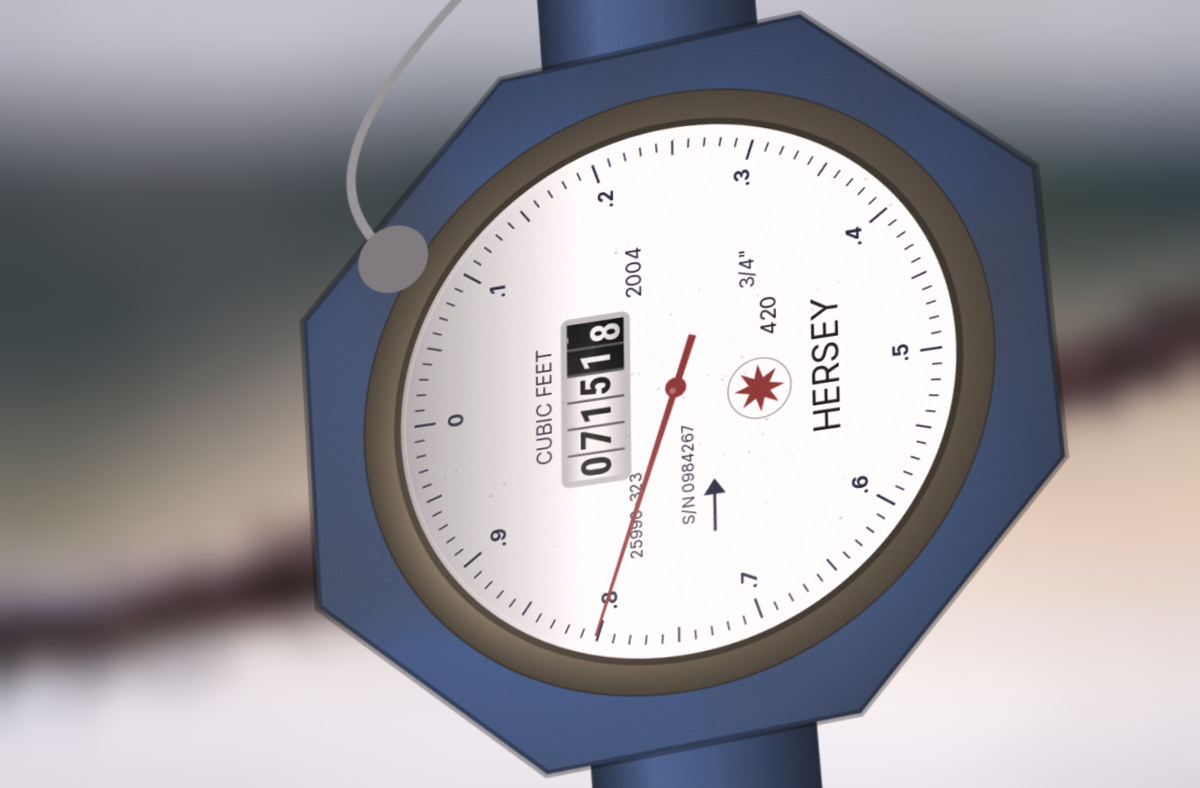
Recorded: 71517.80 ft³
